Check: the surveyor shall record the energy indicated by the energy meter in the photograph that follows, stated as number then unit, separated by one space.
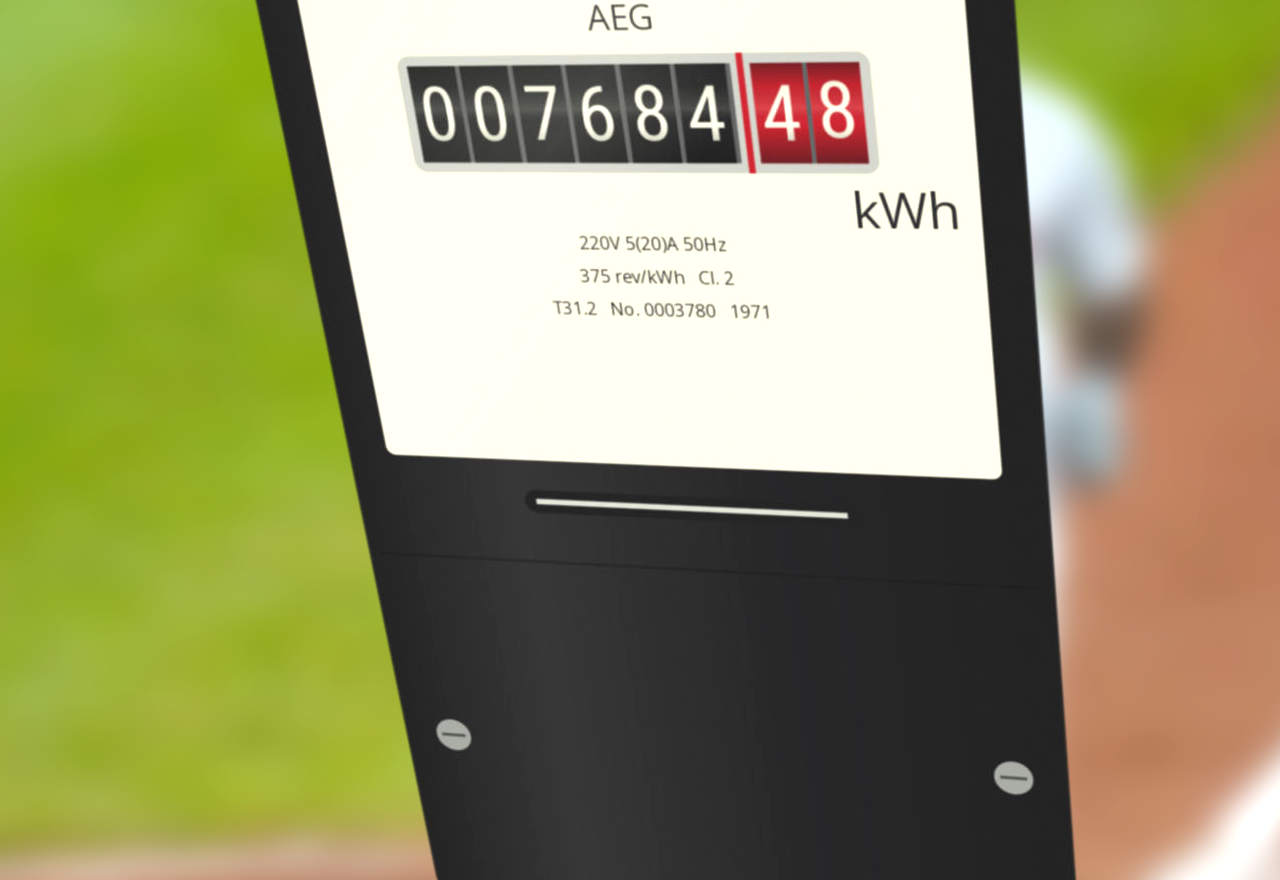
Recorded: 7684.48 kWh
